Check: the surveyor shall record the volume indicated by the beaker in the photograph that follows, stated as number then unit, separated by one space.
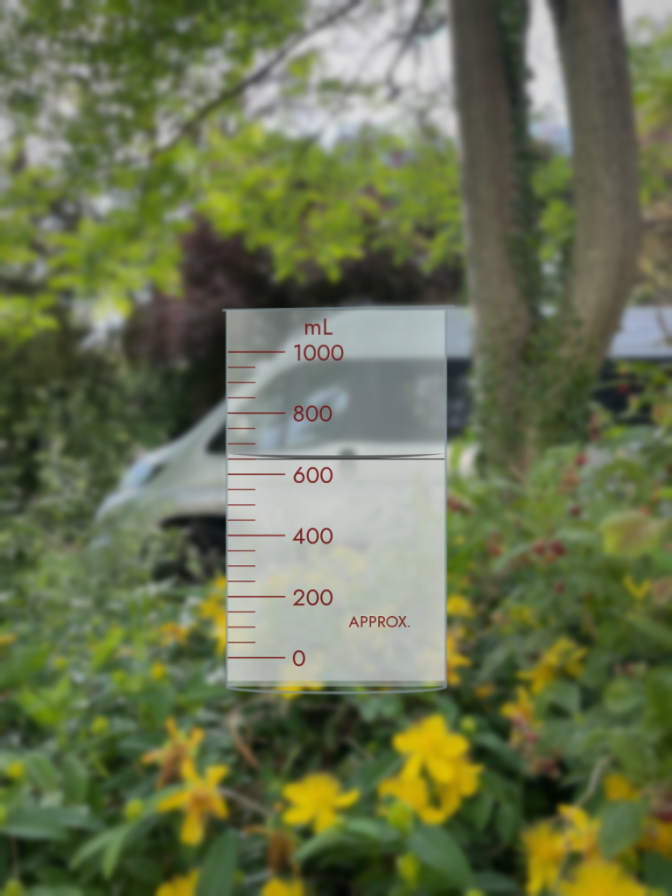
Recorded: 650 mL
